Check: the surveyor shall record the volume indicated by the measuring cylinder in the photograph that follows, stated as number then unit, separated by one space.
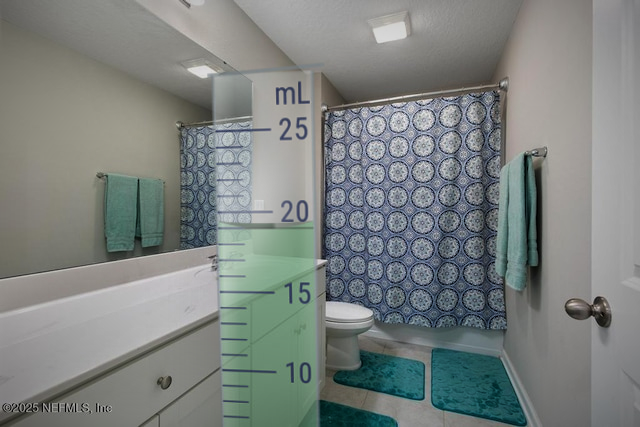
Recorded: 19 mL
